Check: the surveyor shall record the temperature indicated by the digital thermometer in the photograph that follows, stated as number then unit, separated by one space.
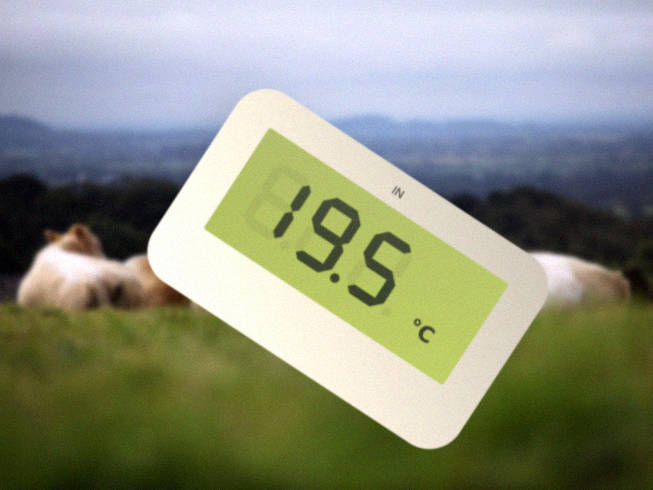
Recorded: 19.5 °C
